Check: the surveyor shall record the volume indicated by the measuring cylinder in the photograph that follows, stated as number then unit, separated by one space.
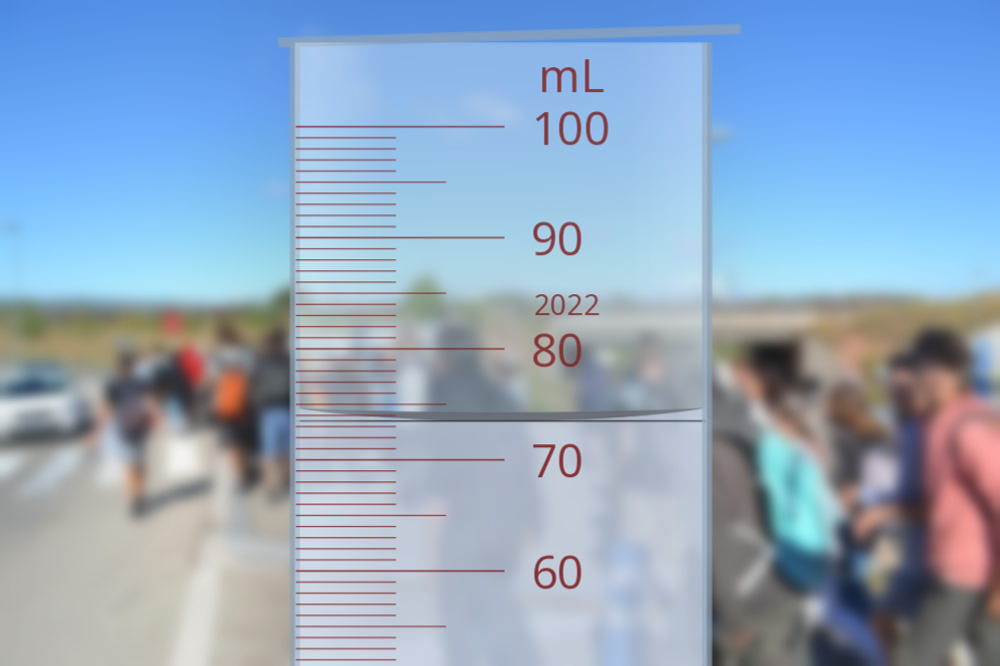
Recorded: 73.5 mL
